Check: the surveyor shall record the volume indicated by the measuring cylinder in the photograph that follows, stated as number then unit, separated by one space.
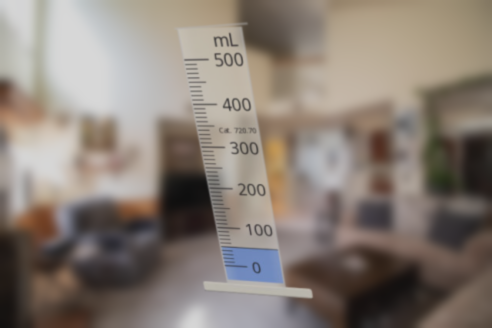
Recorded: 50 mL
